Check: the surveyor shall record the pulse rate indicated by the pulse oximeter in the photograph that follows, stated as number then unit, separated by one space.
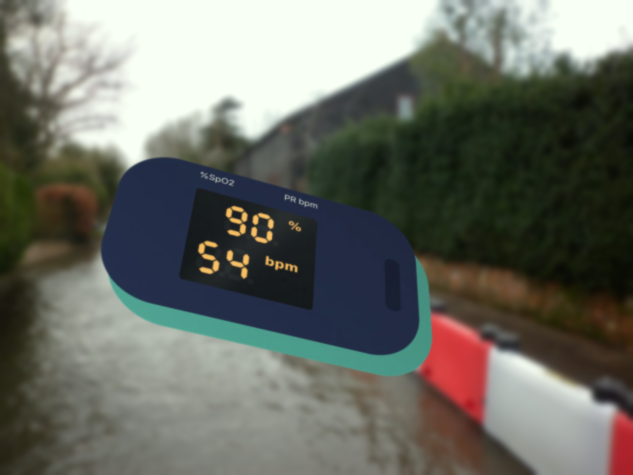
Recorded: 54 bpm
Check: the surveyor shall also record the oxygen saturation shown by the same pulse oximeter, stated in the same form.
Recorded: 90 %
